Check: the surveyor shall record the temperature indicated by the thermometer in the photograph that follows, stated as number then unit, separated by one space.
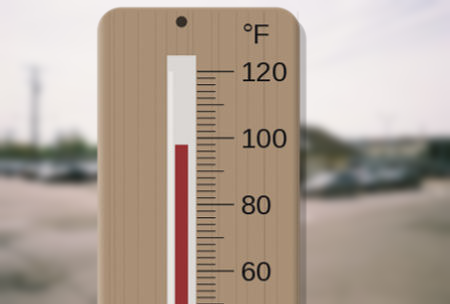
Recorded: 98 °F
